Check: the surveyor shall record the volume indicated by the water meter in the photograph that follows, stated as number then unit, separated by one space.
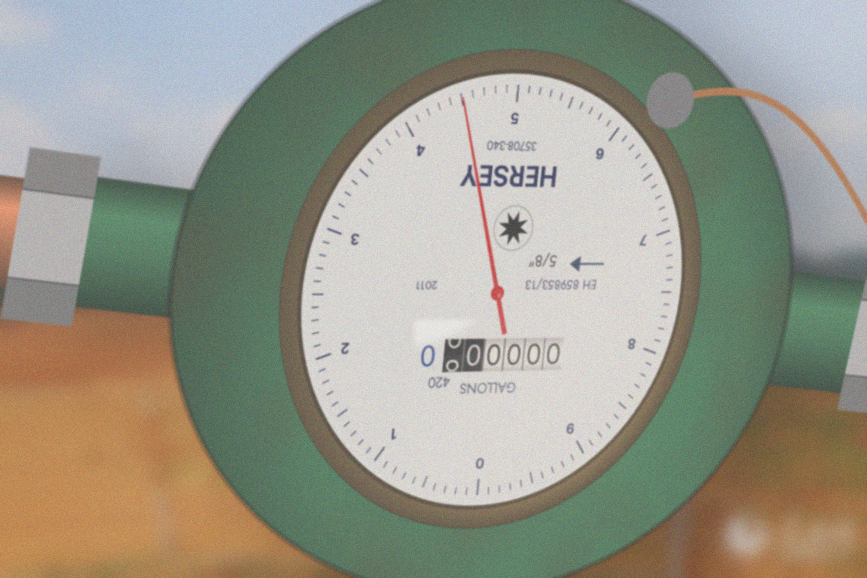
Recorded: 84.5 gal
